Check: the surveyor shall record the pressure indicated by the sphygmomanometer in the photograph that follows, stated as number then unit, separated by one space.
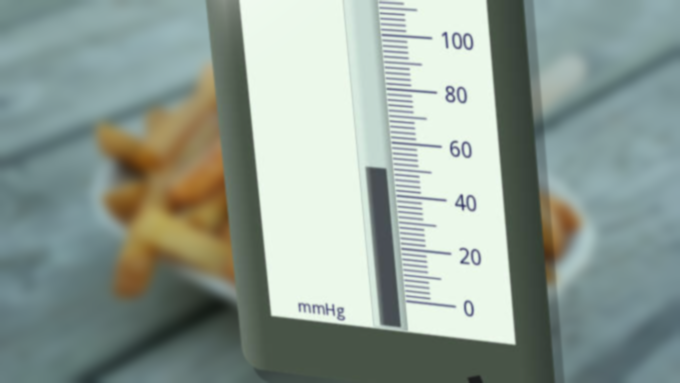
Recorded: 50 mmHg
